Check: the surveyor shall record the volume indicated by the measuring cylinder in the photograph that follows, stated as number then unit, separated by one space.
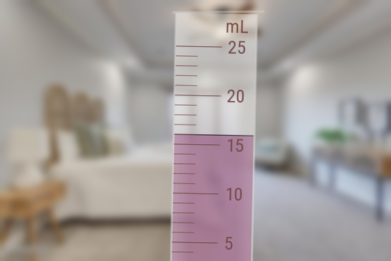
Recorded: 16 mL
